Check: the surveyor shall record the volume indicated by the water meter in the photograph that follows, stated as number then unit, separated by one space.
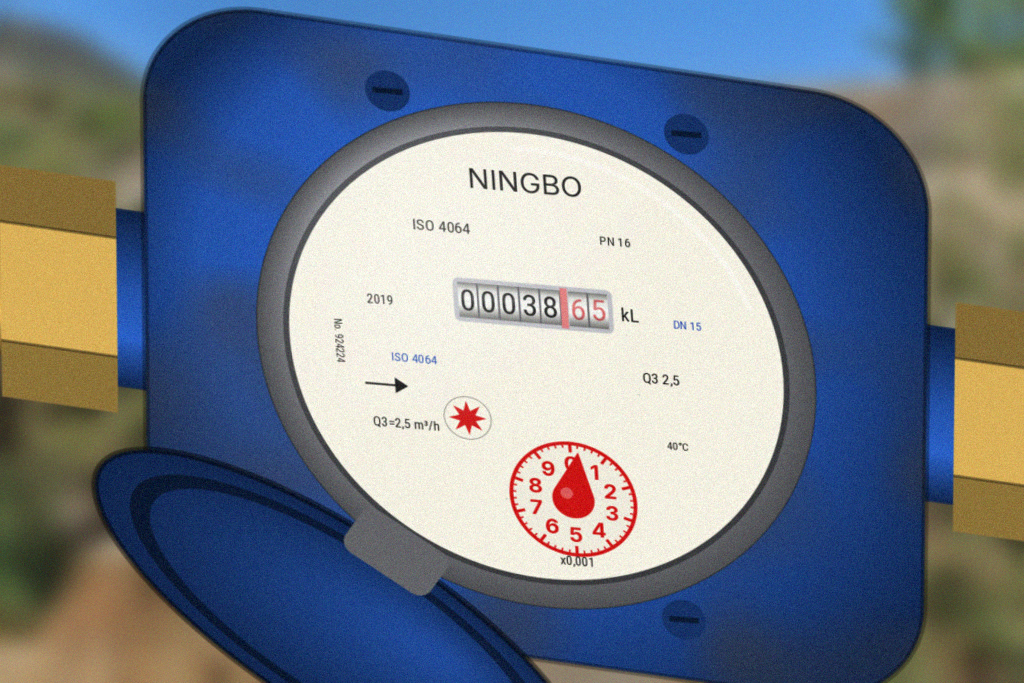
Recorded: 38.650 kL
